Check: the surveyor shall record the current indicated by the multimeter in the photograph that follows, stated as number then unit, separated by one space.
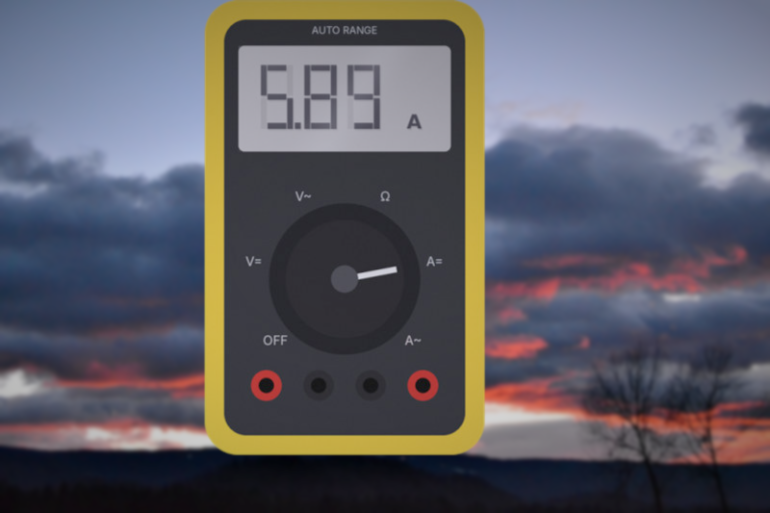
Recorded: 5.89 A
